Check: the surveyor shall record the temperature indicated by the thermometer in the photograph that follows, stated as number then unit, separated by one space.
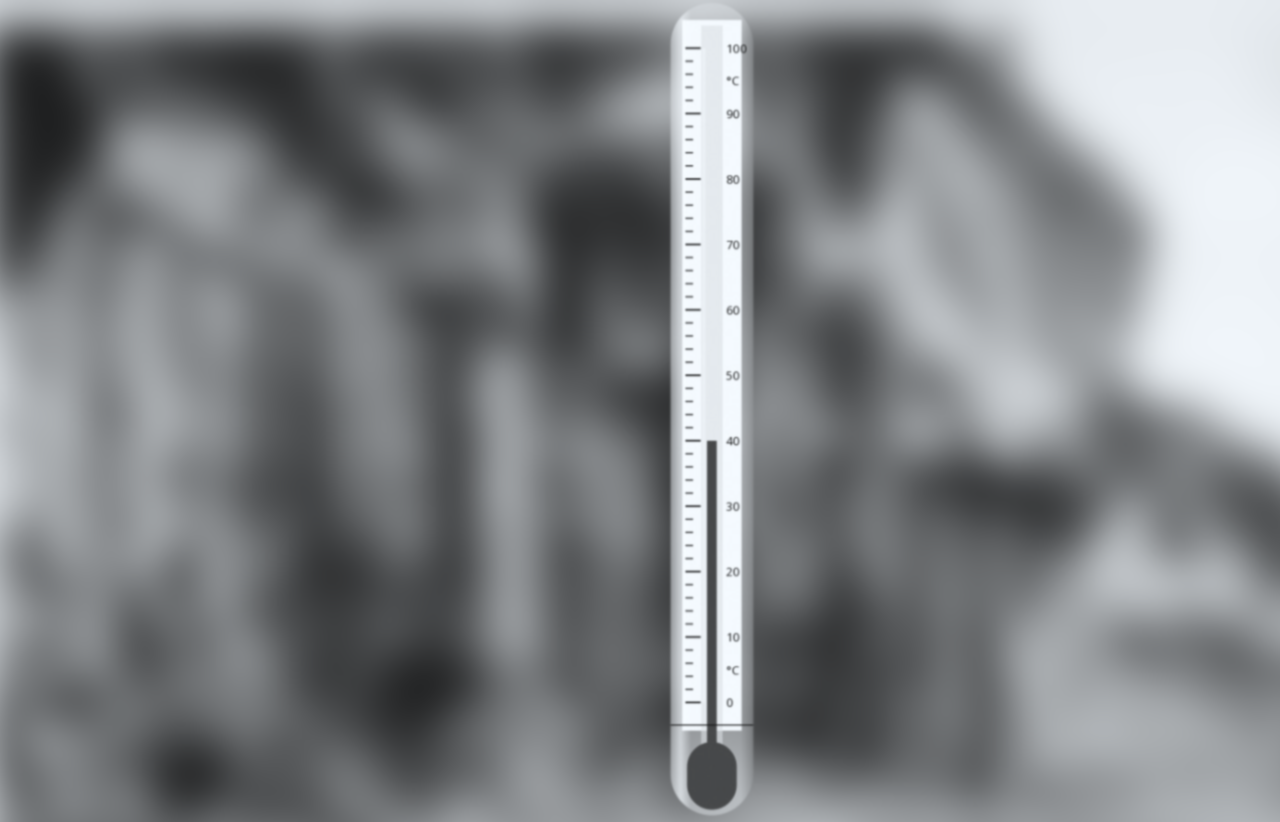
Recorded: 40 °C
